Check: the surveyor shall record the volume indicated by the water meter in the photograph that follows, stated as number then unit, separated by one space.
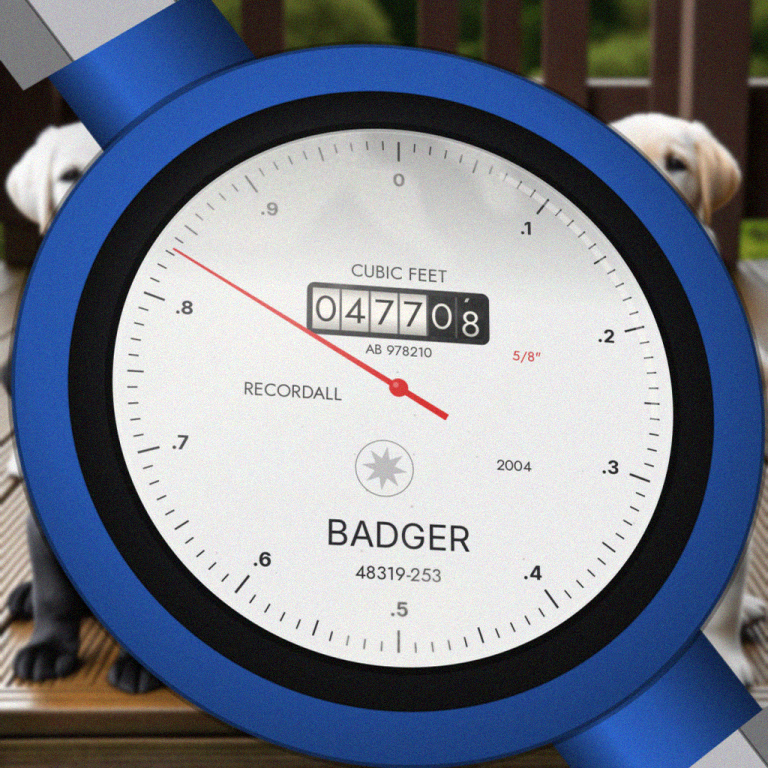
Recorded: 47707.83 ft³
